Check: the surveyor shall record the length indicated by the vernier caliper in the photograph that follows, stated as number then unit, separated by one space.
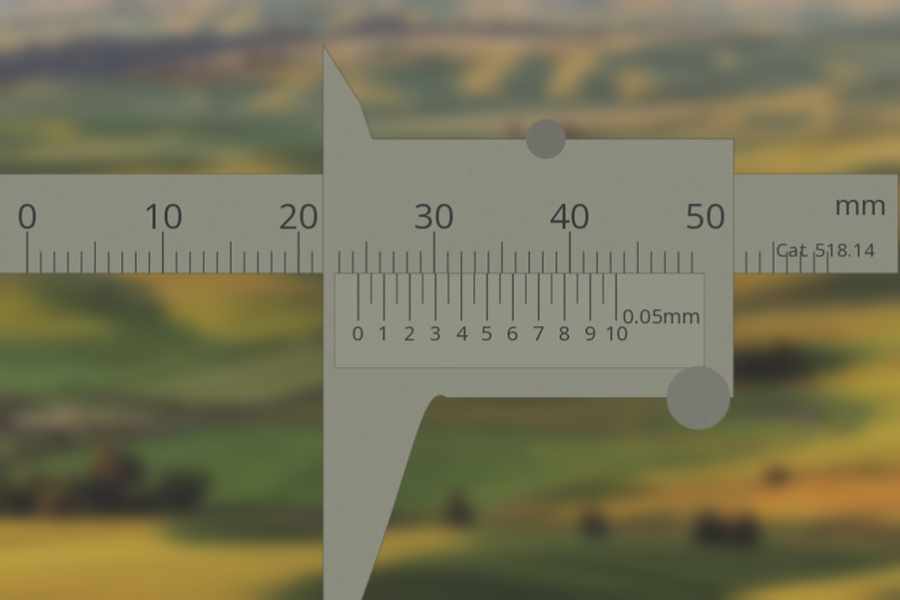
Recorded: 24.4 mm
